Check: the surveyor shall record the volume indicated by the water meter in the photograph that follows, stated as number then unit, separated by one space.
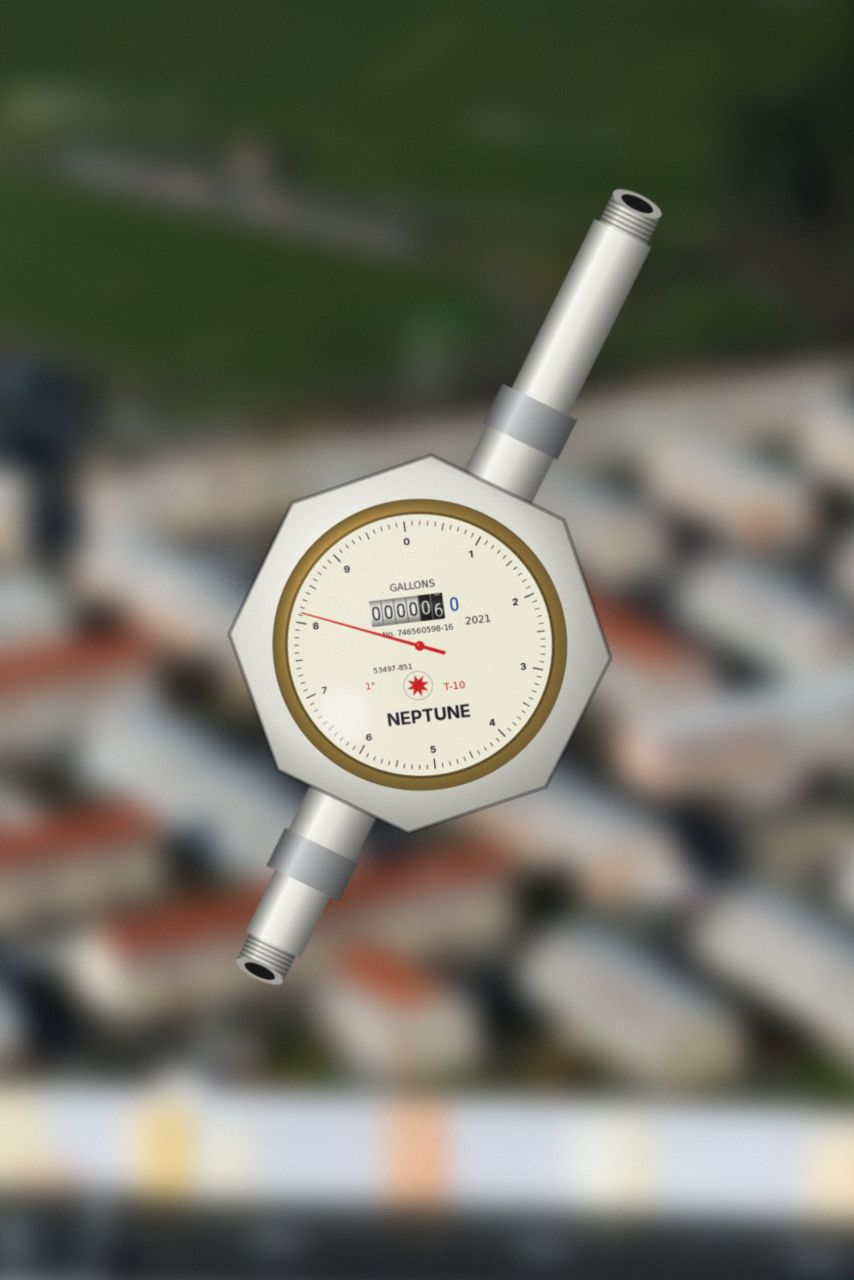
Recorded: 58.1 gal
